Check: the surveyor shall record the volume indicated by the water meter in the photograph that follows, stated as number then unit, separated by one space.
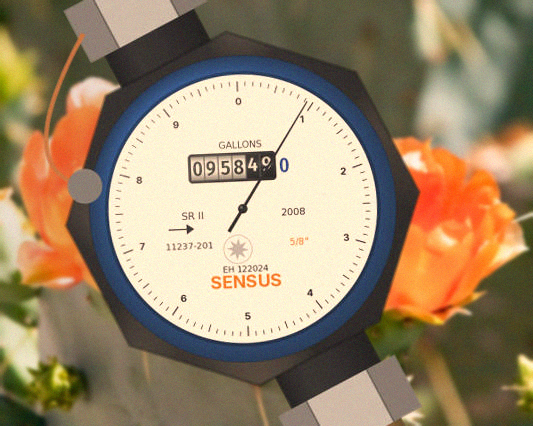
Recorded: 958490.9 gal
